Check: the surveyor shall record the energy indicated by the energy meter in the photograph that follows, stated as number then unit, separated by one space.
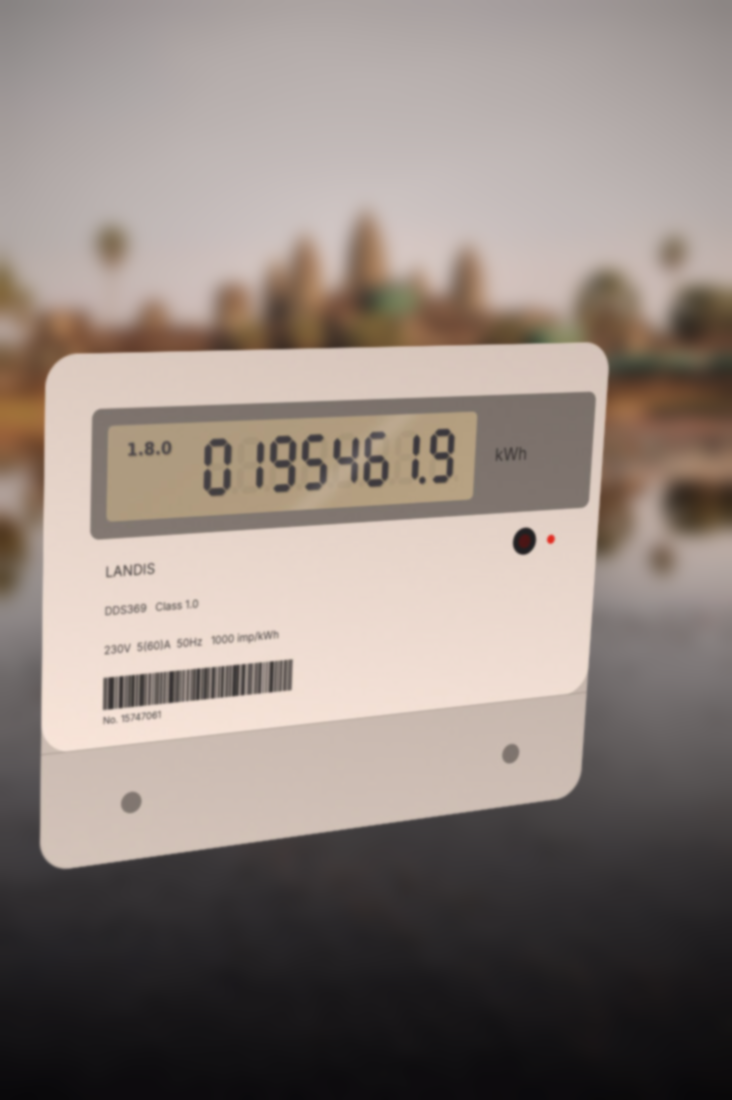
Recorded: 195461.9 kWh
